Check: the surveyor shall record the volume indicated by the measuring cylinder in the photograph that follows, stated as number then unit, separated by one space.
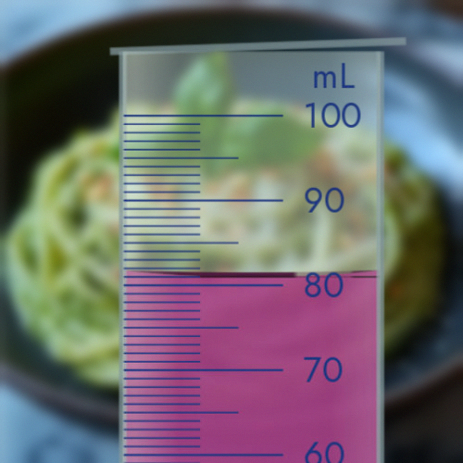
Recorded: 81 mL
